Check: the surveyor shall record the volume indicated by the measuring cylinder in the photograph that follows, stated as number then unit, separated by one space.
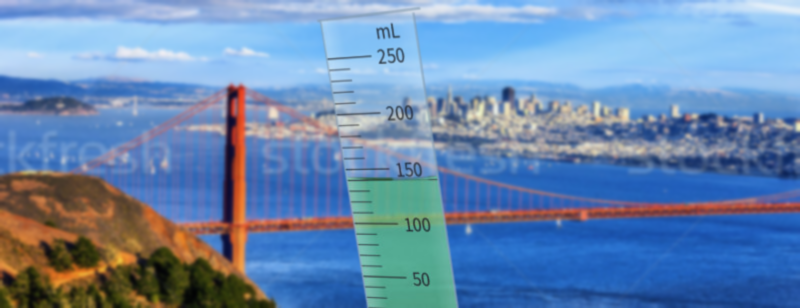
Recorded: 140 mL
